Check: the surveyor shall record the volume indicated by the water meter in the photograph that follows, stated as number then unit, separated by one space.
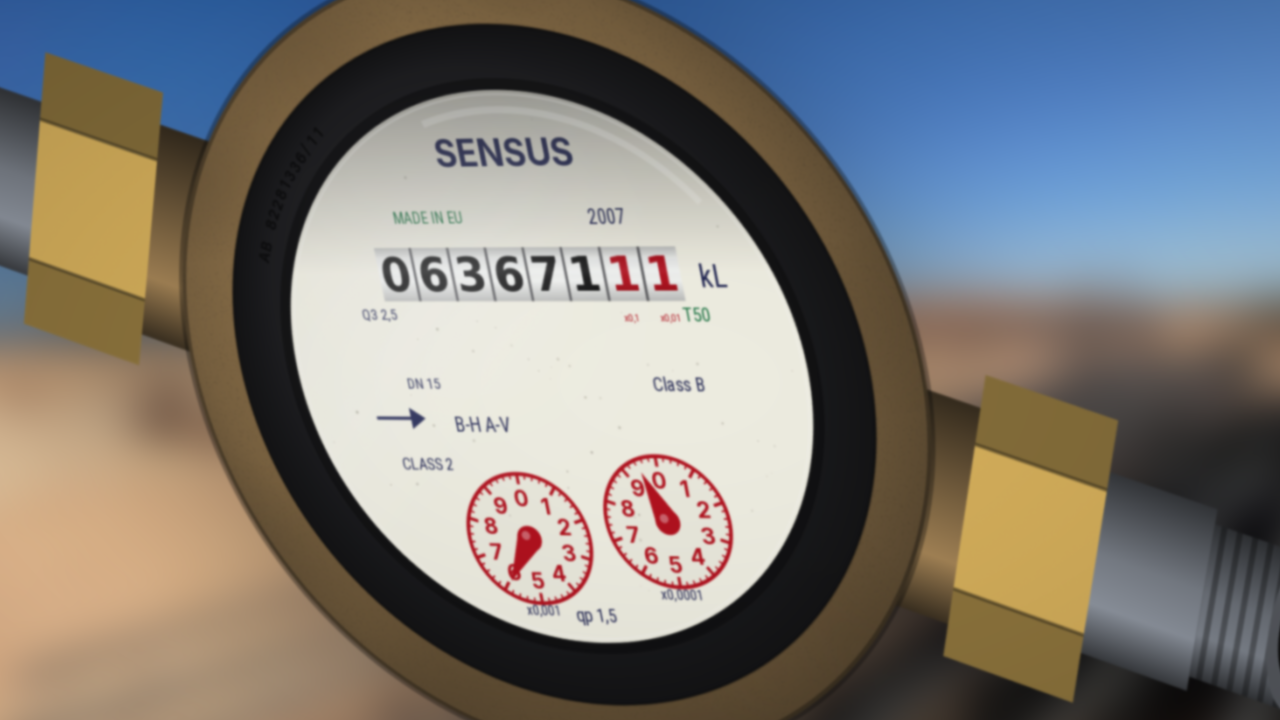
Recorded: 63671.1159 kL
